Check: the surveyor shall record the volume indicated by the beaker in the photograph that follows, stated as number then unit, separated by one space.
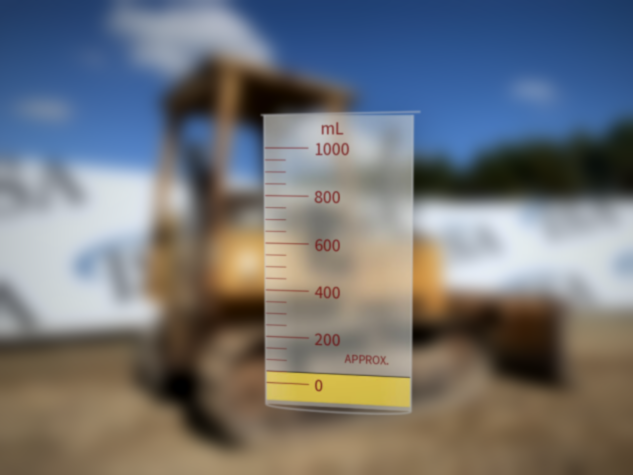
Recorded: 50 mL
